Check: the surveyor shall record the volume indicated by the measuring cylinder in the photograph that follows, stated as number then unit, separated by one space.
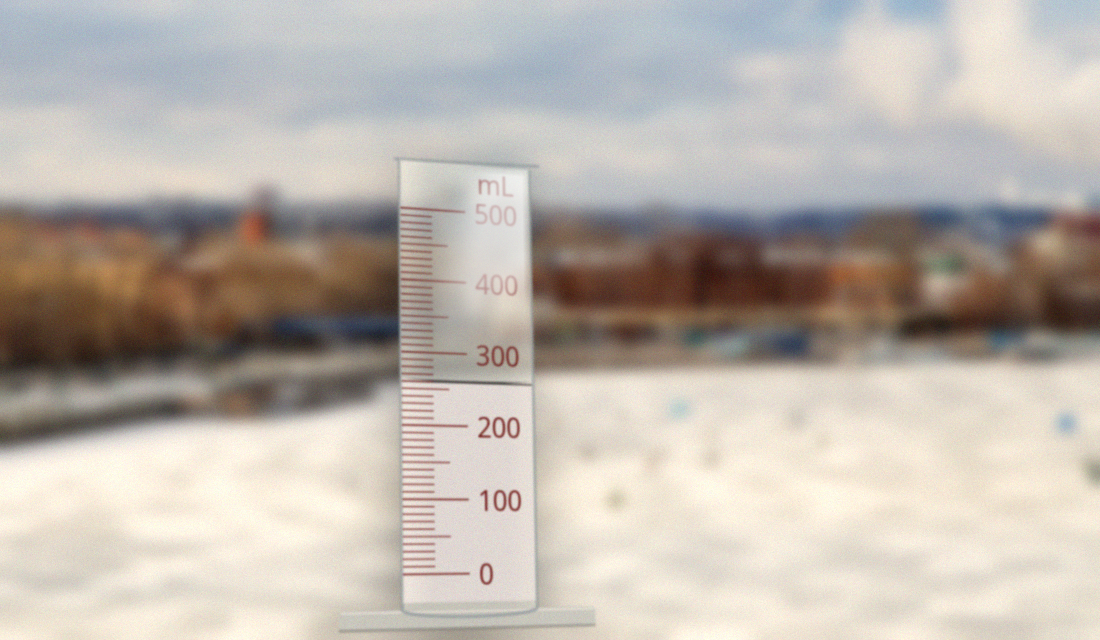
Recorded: 260 mL
